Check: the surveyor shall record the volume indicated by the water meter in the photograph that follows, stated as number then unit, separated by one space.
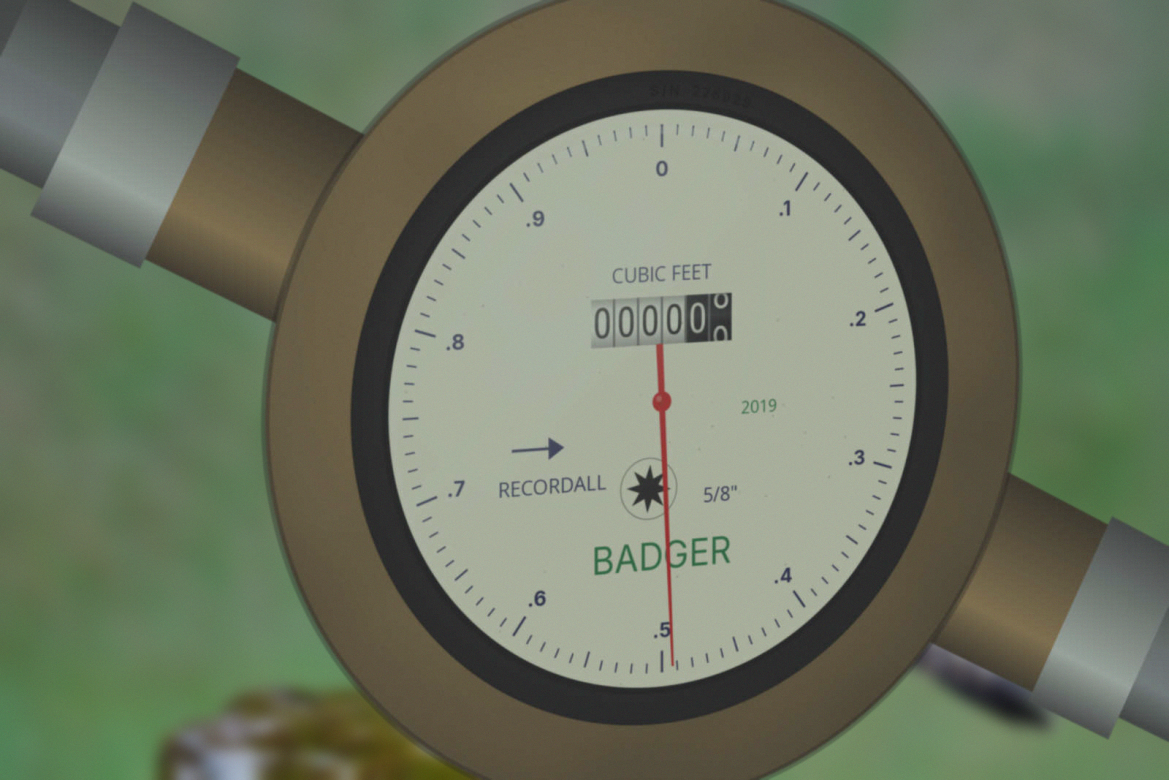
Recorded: 8.49 ft³
